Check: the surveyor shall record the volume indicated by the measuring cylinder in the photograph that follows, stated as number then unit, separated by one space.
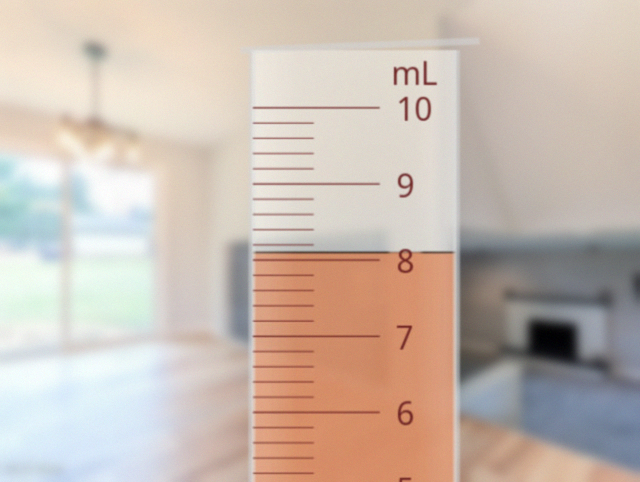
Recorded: 8.1 mL
